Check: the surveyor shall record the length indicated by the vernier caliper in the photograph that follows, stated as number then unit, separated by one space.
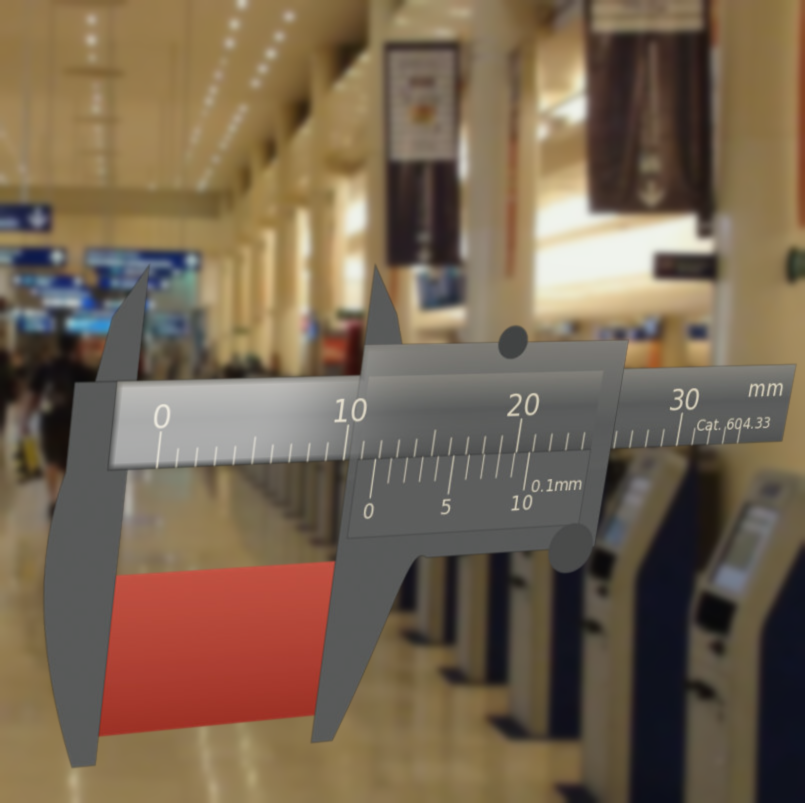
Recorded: 11.8 mm
